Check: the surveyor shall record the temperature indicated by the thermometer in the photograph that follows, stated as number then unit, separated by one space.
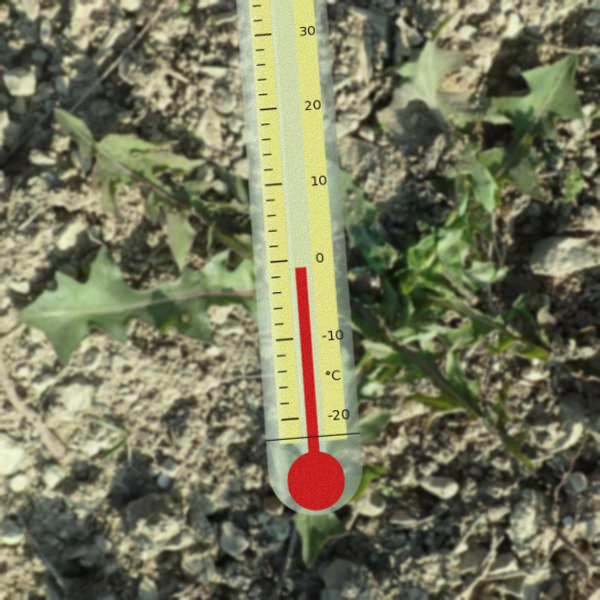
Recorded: -1 °C
